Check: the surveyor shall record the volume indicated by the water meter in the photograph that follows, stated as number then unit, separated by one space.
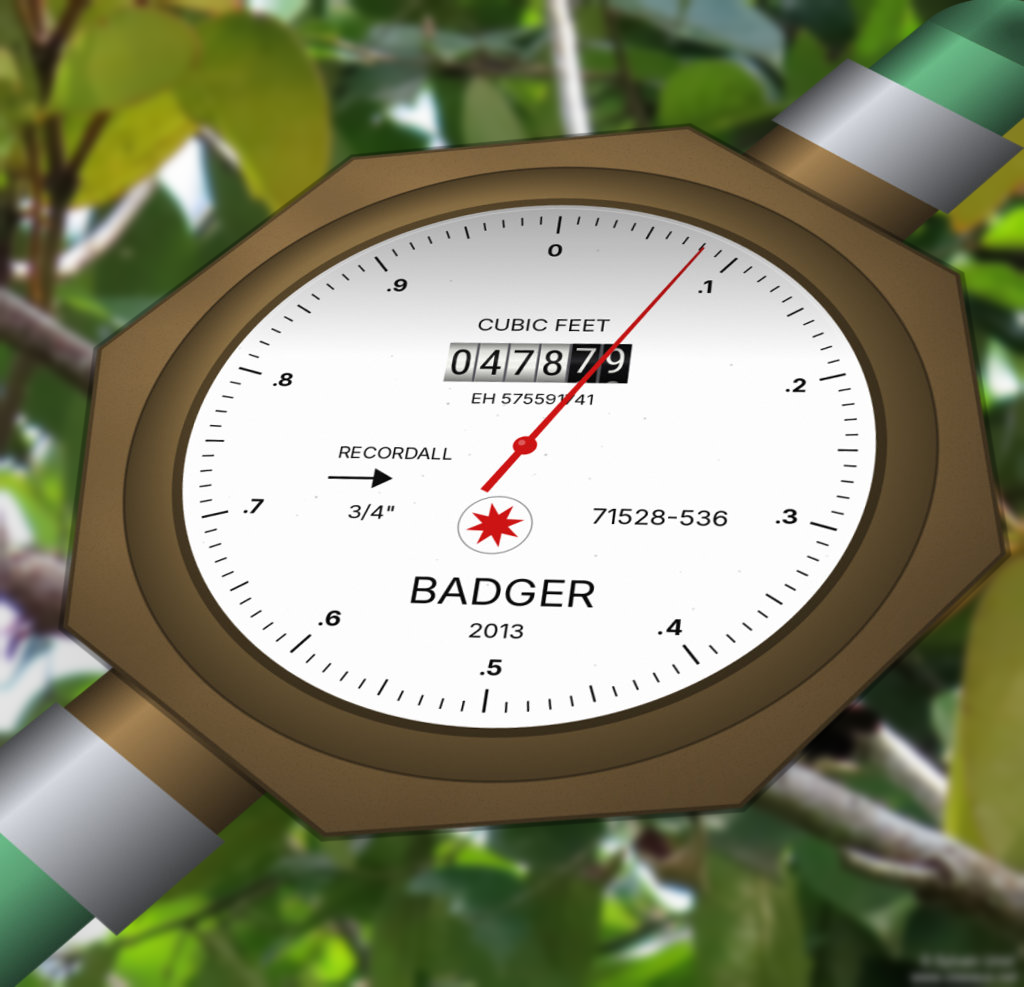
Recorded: 47879.08 ft³
